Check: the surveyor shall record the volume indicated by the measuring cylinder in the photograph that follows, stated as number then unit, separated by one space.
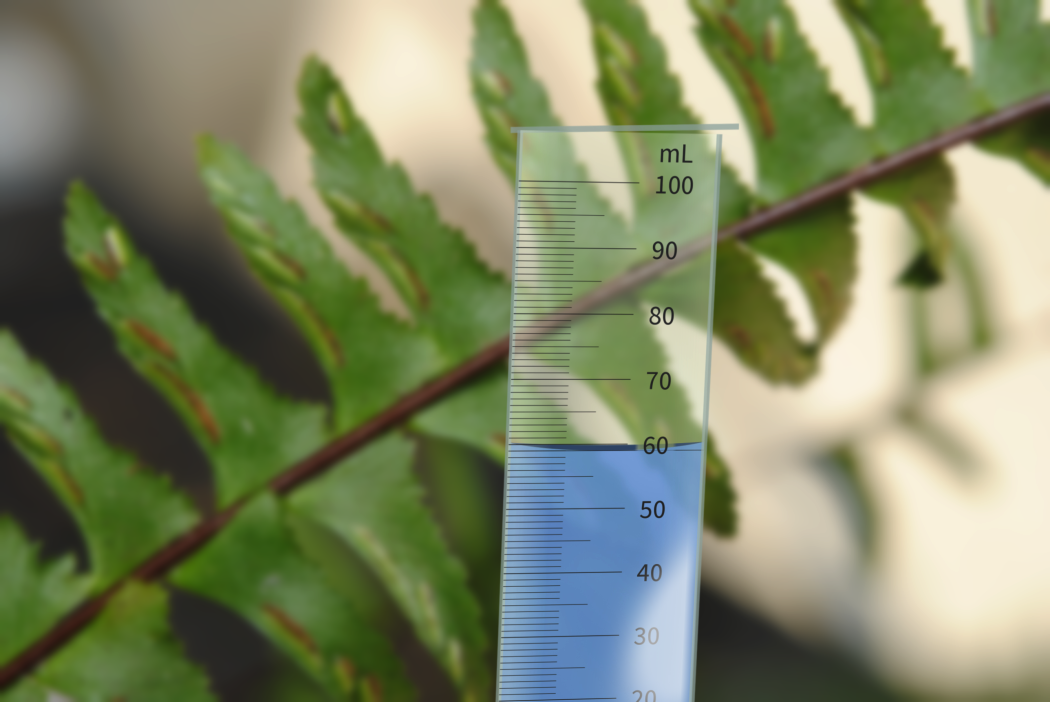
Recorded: 59 mL
